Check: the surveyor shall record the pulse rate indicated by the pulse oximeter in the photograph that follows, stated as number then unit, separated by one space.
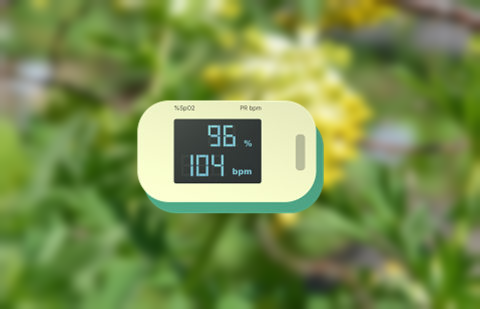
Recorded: 104 bpm
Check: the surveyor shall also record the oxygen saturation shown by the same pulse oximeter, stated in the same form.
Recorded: 96 %
